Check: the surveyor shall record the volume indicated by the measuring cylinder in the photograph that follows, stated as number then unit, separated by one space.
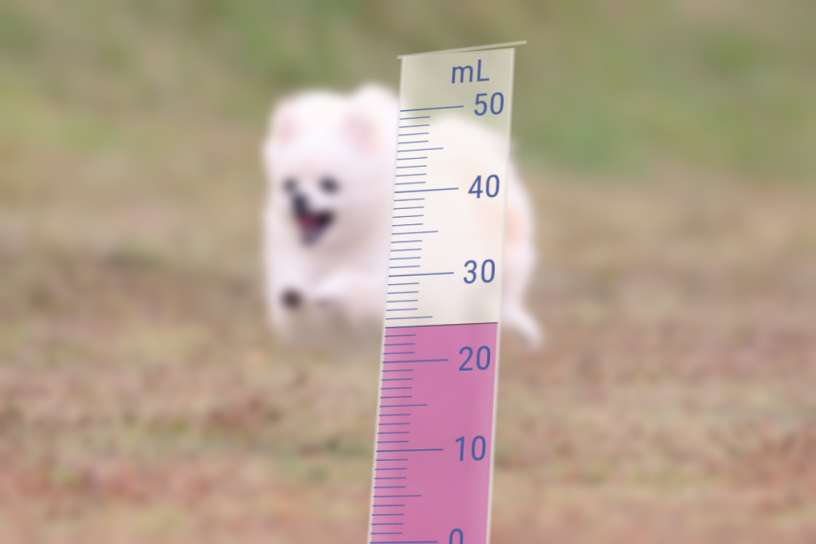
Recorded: 24 mL
